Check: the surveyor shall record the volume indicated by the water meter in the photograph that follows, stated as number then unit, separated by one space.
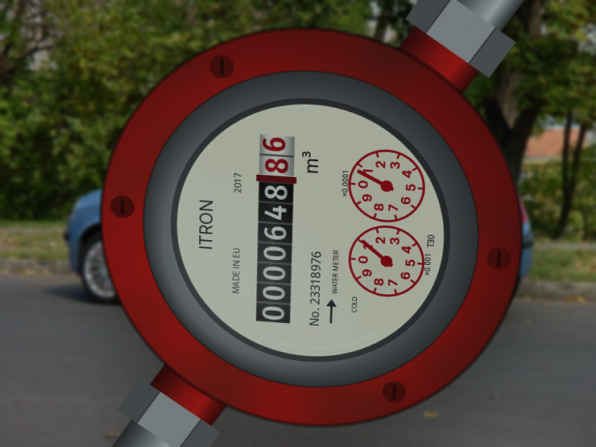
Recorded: 648.8610 m³
